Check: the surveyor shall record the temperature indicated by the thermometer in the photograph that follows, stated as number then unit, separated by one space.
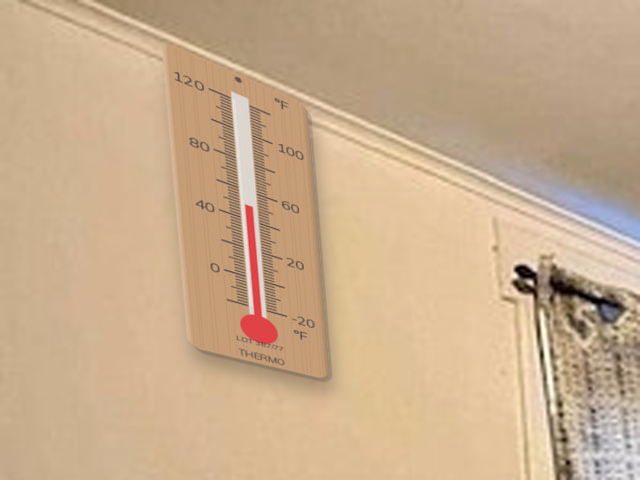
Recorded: 50 °F
